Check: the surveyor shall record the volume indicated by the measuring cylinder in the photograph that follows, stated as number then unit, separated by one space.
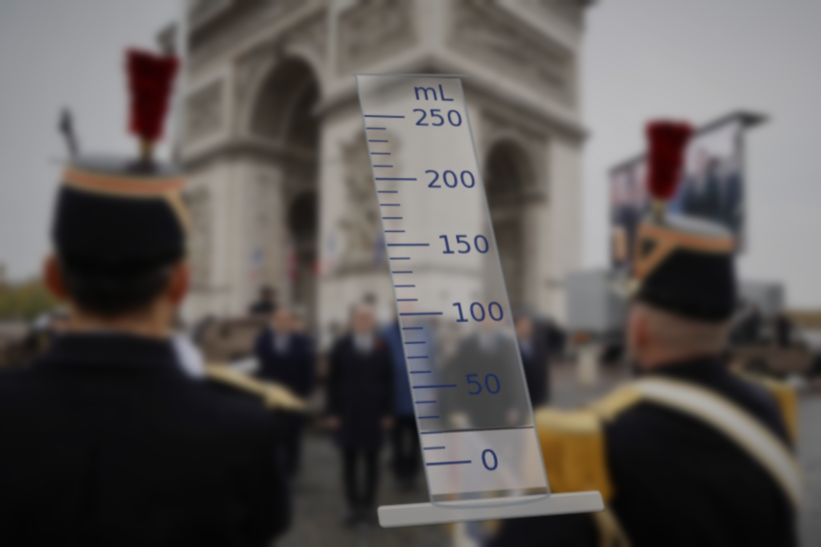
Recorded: 20 mL
